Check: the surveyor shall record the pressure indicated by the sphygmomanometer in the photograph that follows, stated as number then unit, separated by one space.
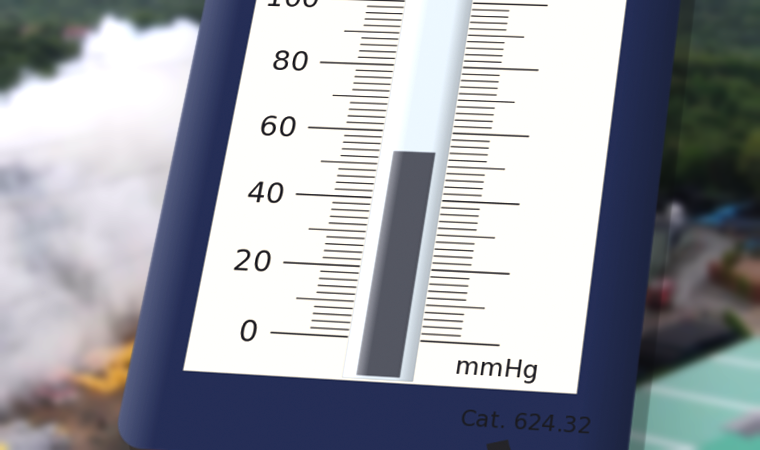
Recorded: 54 mmHg
